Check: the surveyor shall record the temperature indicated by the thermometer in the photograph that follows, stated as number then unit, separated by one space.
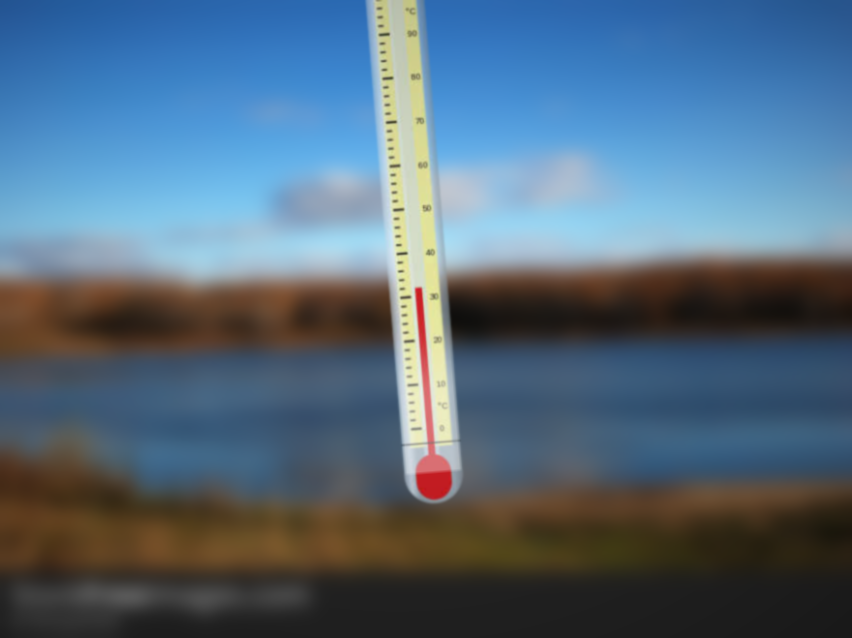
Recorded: 32 °C
